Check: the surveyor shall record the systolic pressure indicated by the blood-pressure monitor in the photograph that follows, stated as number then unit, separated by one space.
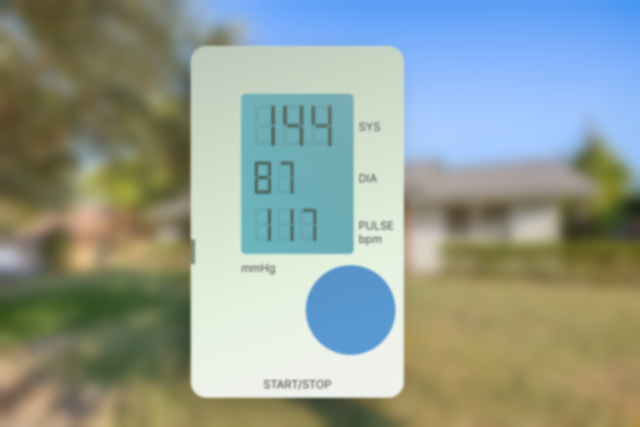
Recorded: 144 mmHg
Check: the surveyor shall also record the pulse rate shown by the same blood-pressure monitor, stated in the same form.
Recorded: 117 bpm
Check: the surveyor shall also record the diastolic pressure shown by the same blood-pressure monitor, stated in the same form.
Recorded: 87 mmHg
